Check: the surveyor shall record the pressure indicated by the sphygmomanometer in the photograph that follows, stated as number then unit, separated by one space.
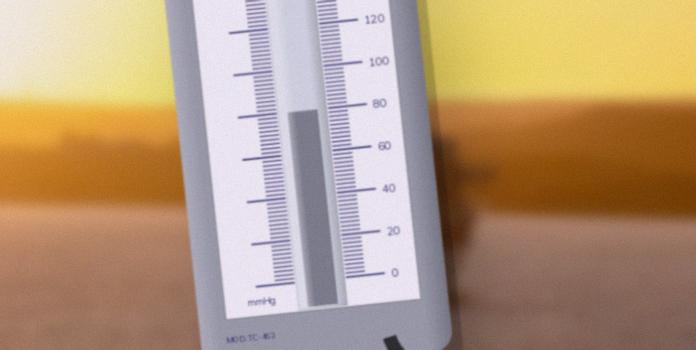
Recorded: 80 mmHg
